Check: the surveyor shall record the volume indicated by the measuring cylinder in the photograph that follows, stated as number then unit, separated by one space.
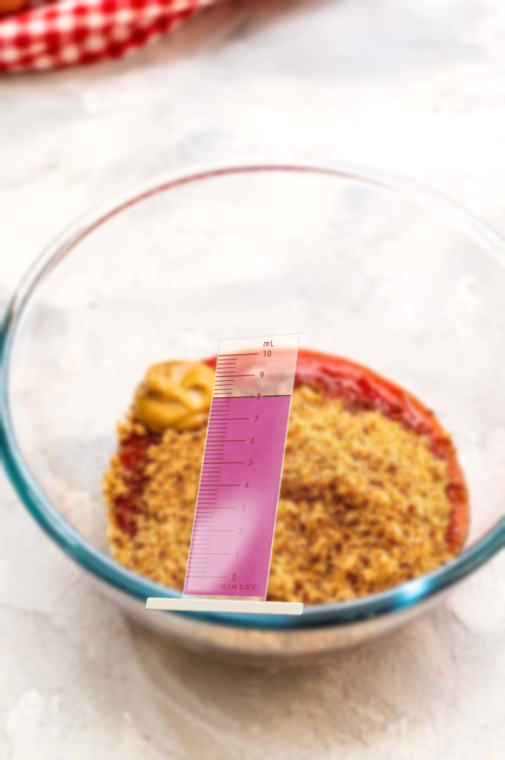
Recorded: 8 mL
